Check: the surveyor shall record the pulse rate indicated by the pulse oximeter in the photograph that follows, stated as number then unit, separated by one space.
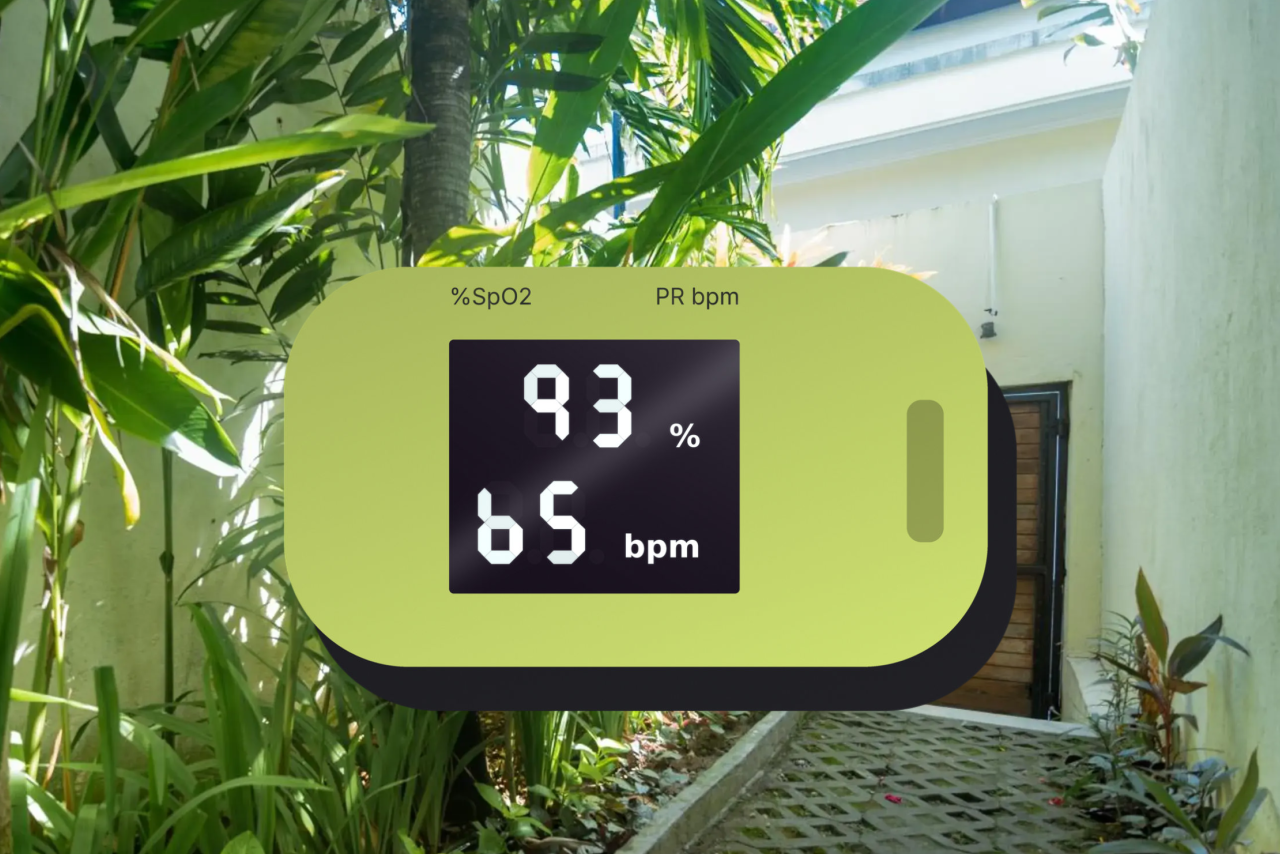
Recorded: 65 bpm
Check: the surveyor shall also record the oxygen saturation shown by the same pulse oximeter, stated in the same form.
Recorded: 93 %
